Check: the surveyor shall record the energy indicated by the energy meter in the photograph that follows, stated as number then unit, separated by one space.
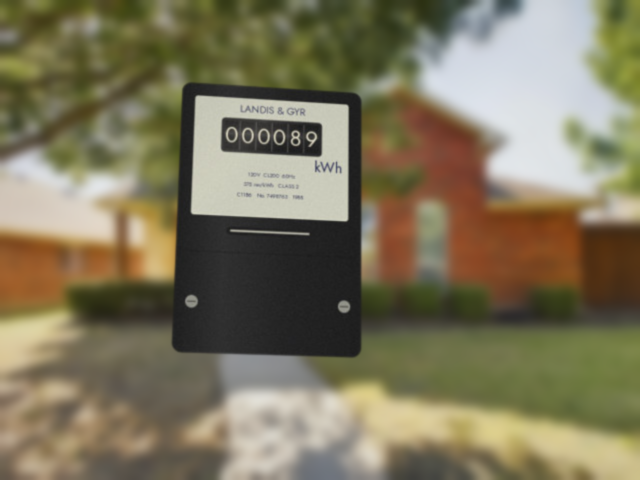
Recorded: 89 kWh
